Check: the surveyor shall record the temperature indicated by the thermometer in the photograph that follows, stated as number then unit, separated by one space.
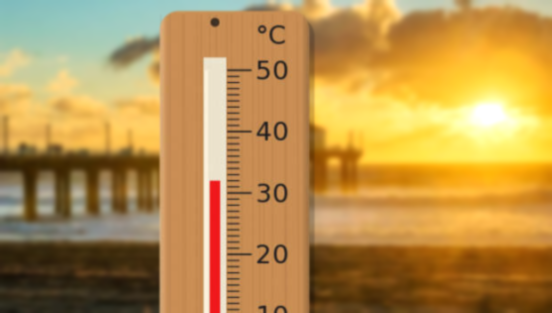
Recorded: 32 °C
